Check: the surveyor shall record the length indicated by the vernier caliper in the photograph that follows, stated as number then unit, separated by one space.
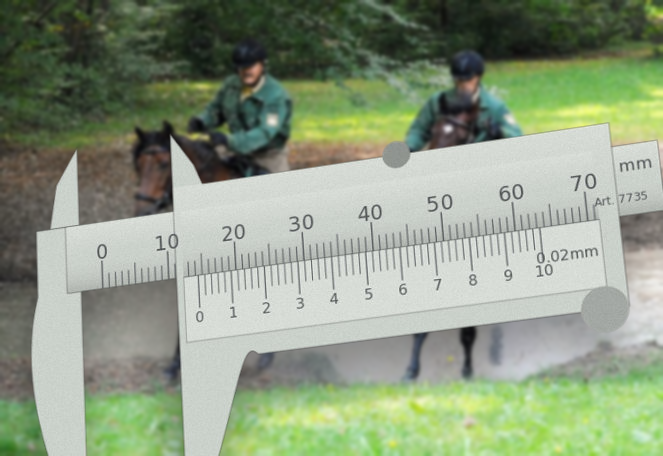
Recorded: 14.4 mm
